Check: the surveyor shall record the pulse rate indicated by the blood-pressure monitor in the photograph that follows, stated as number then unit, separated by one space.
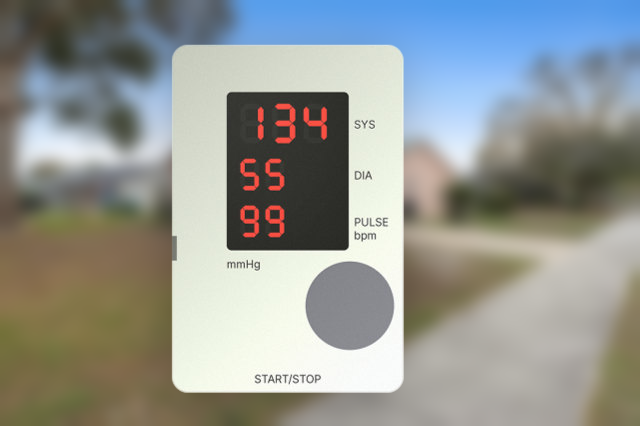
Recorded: 99 bpm
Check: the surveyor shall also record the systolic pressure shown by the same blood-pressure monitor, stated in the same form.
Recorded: 134 mmHg
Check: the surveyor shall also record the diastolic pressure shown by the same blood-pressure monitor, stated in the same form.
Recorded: 55 mmHg
